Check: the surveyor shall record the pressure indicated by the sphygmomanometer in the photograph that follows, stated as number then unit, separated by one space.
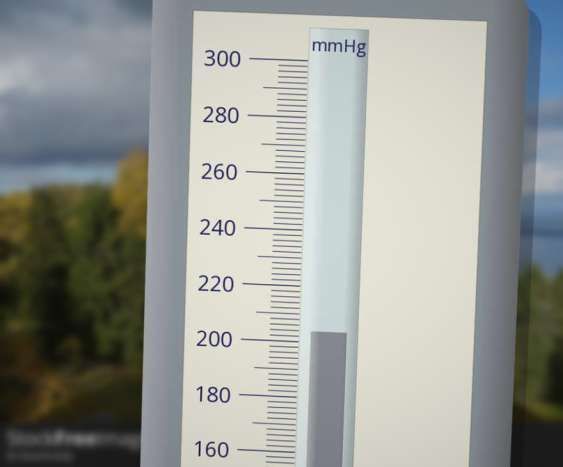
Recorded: 204 mmHg
